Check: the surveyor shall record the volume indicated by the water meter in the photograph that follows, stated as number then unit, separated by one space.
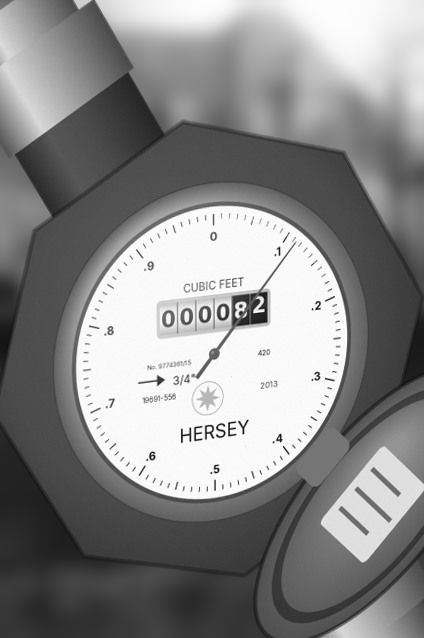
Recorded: 82.11 ft³
